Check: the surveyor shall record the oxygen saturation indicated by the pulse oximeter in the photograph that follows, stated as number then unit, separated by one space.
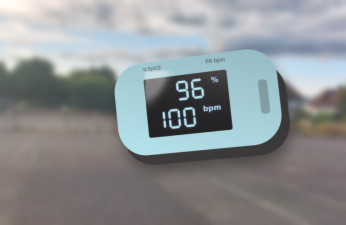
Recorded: 96 %
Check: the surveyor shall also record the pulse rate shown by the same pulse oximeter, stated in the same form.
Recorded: 100 bpm
